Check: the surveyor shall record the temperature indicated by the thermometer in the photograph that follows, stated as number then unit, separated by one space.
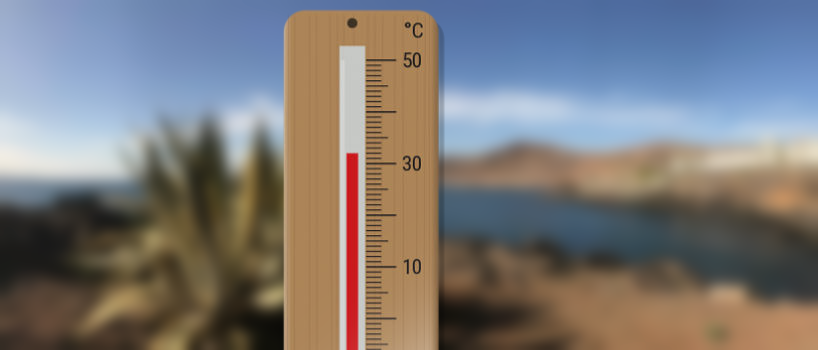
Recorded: 32 °C
